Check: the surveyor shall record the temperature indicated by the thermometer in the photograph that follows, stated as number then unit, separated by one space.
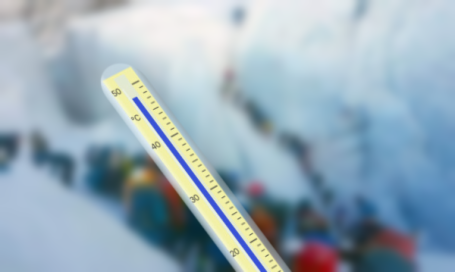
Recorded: 48 °C
